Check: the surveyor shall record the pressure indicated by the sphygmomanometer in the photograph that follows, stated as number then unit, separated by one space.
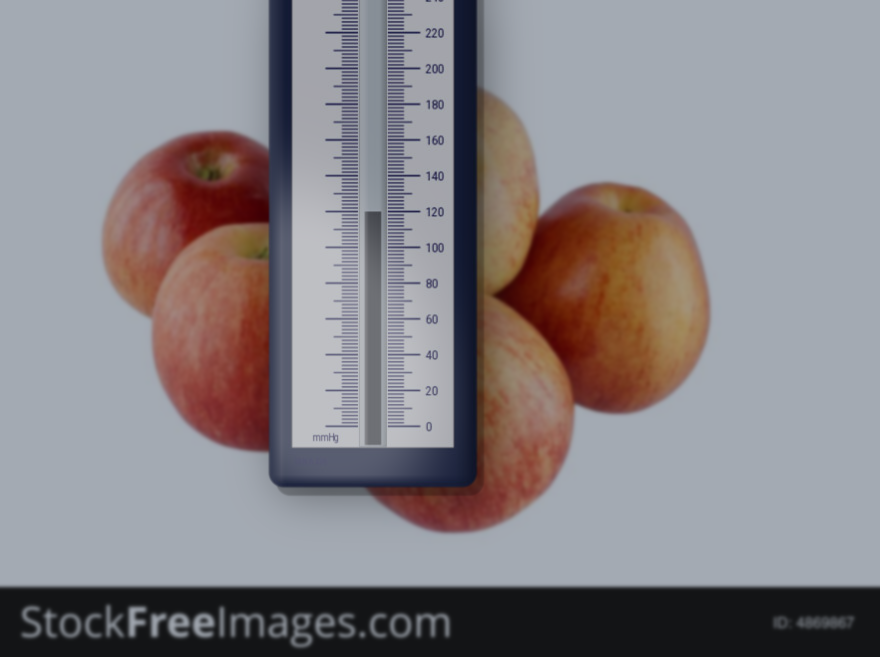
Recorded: 120 mmHg
